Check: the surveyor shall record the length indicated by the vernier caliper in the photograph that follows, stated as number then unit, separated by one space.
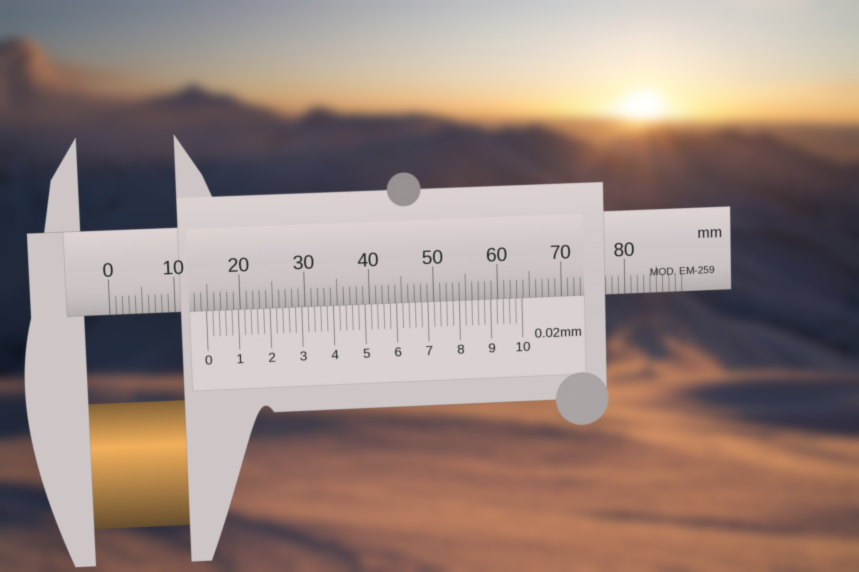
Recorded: 14.8 mm
